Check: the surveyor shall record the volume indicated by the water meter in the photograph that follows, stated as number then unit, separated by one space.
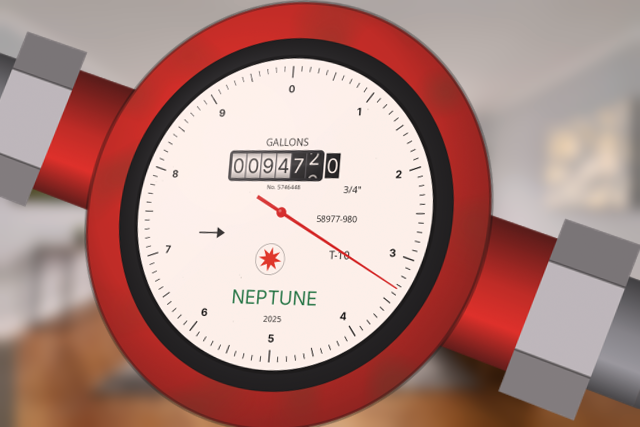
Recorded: 94723.3 gal
